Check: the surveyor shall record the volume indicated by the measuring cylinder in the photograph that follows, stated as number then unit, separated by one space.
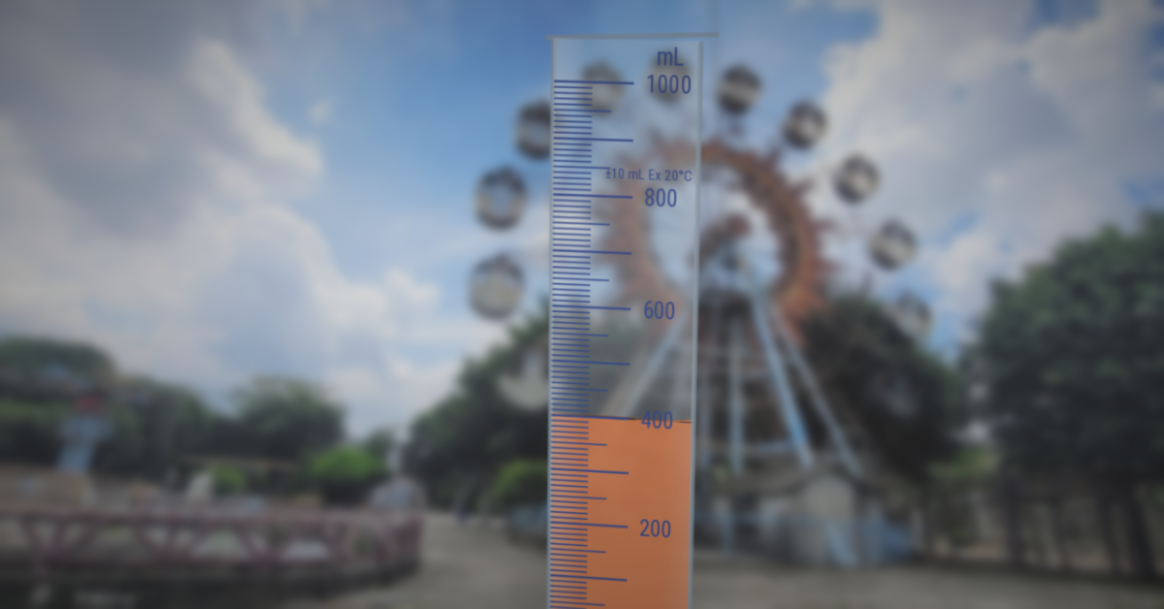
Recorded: 400 mL
